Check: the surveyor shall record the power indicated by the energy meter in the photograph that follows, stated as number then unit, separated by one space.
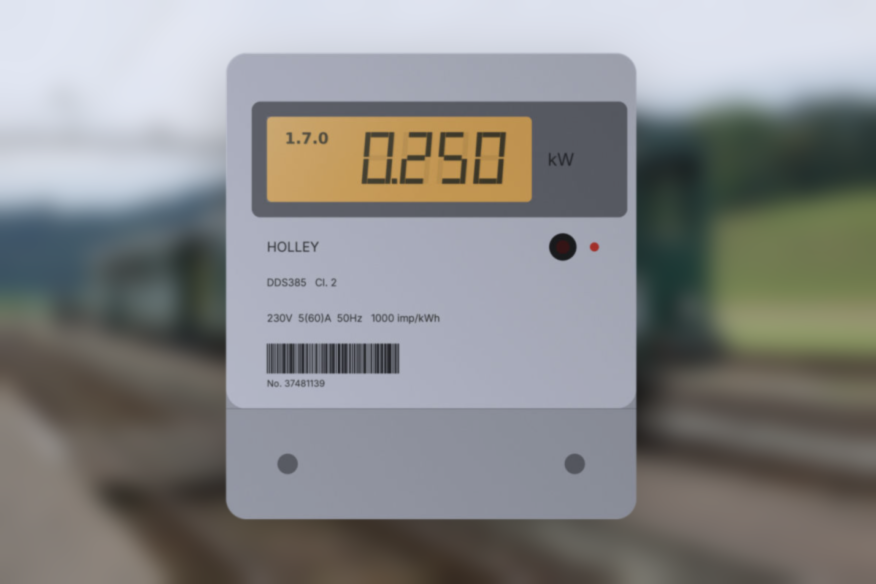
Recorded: 0.250 kW
